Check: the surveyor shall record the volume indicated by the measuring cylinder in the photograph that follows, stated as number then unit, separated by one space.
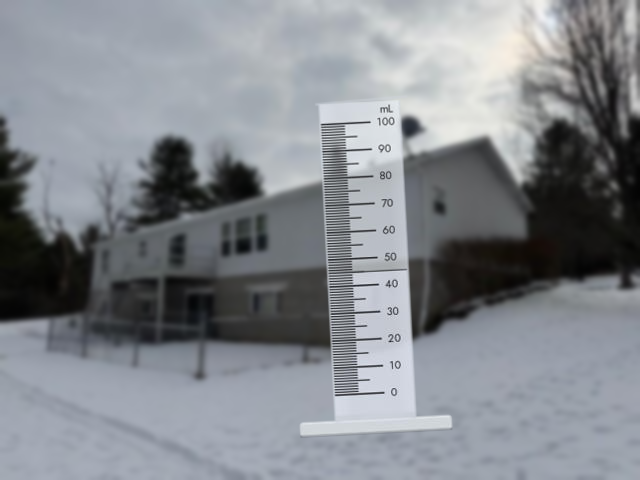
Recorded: 45 mL
